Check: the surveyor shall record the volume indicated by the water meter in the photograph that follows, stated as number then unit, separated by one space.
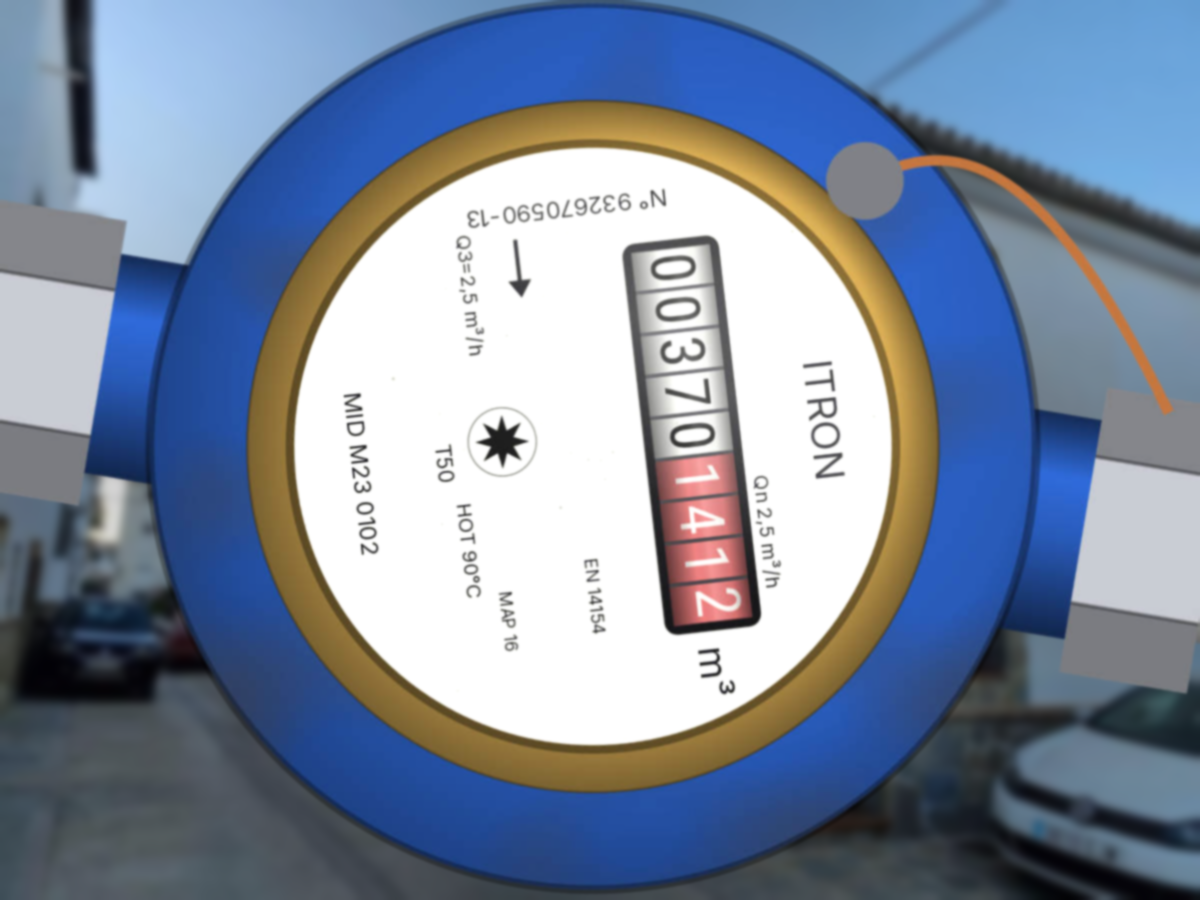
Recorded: 370.1412 m³
